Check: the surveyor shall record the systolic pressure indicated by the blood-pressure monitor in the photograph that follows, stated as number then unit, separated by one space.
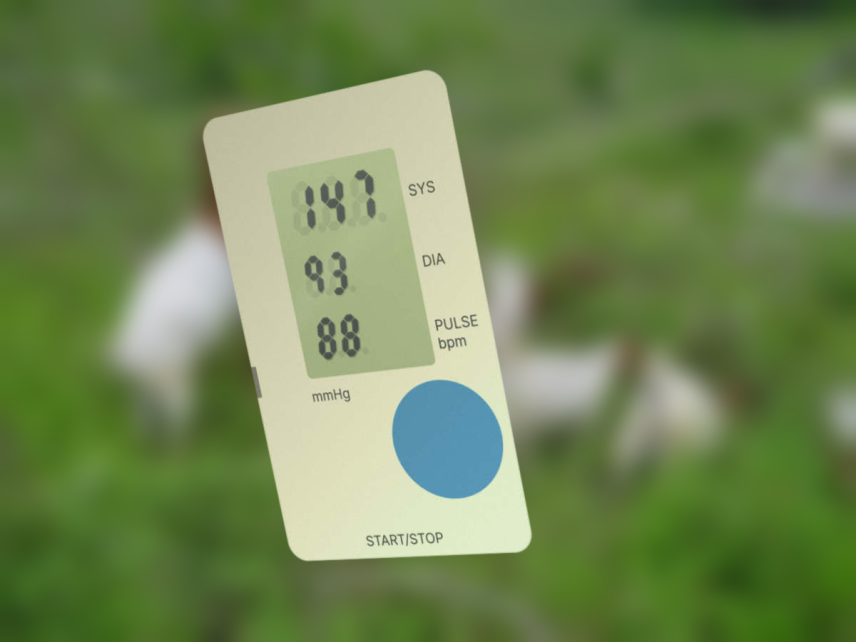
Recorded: 147 mmHg
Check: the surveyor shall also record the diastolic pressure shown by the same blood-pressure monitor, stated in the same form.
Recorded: 93 mmHg
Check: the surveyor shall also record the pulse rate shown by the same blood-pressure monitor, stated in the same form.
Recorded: 88 bpm
